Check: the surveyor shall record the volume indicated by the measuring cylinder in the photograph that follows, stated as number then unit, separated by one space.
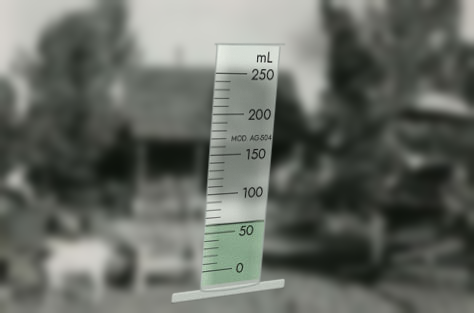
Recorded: 60 mL
